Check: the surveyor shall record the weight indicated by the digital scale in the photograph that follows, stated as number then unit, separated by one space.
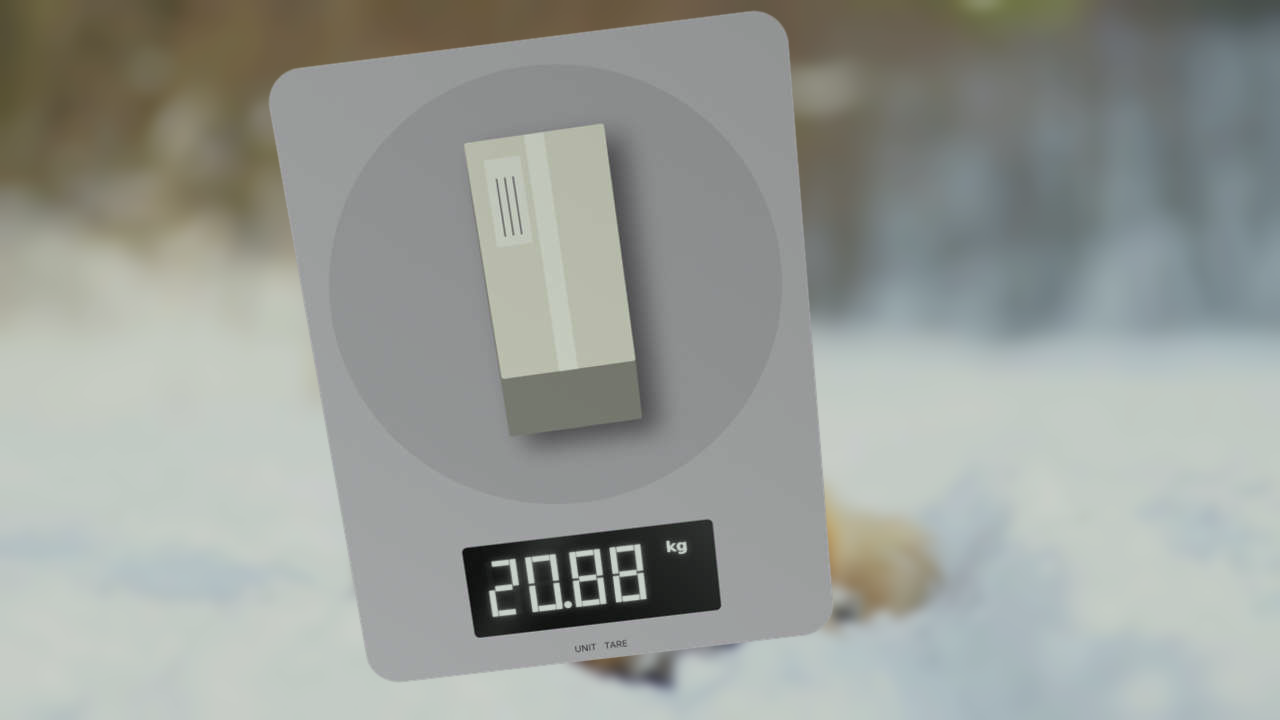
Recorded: 20.88 kg
